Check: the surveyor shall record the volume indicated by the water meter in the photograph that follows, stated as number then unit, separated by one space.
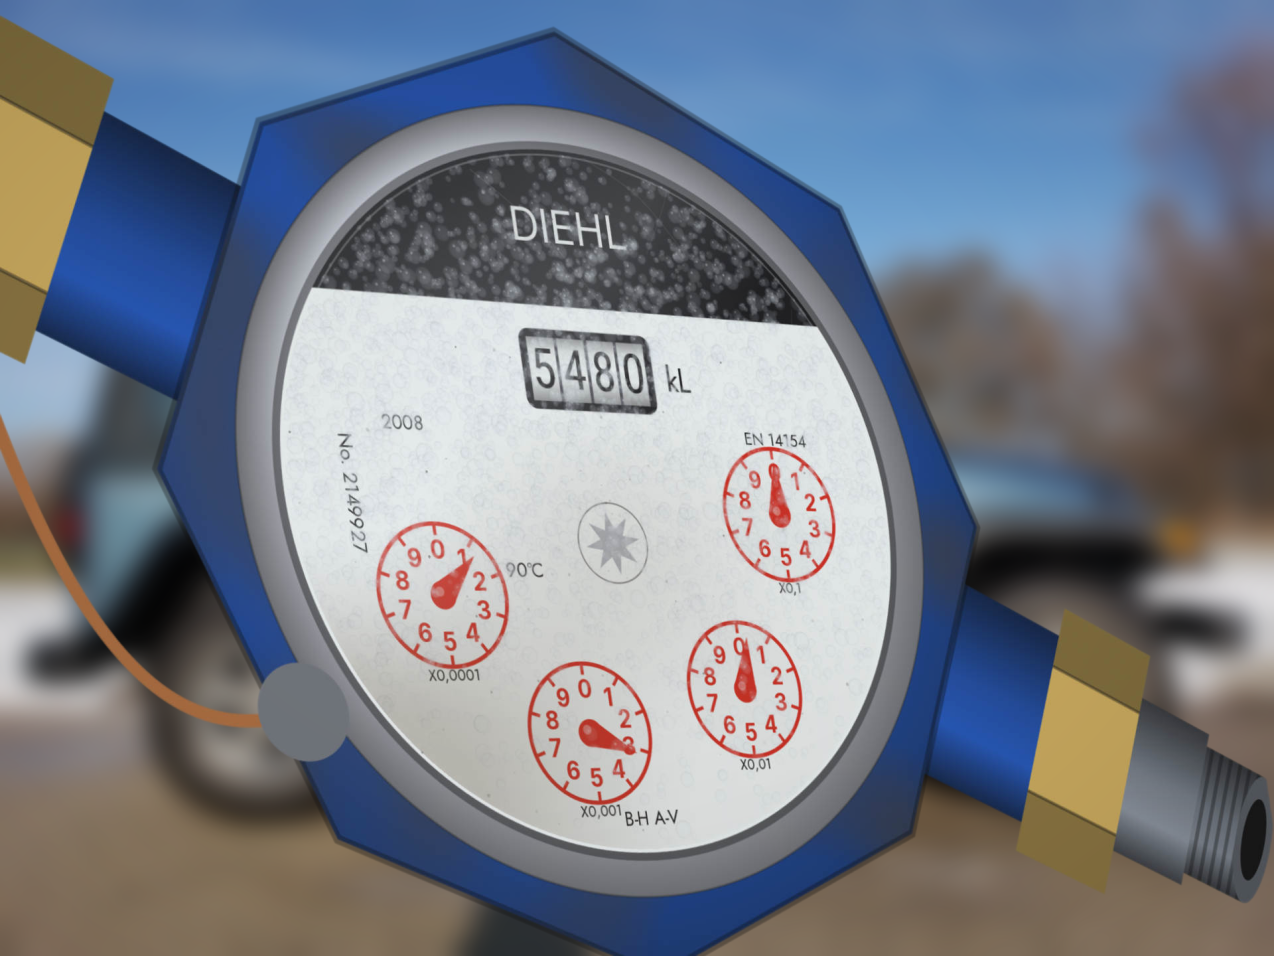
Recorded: 5480.0031 kL
